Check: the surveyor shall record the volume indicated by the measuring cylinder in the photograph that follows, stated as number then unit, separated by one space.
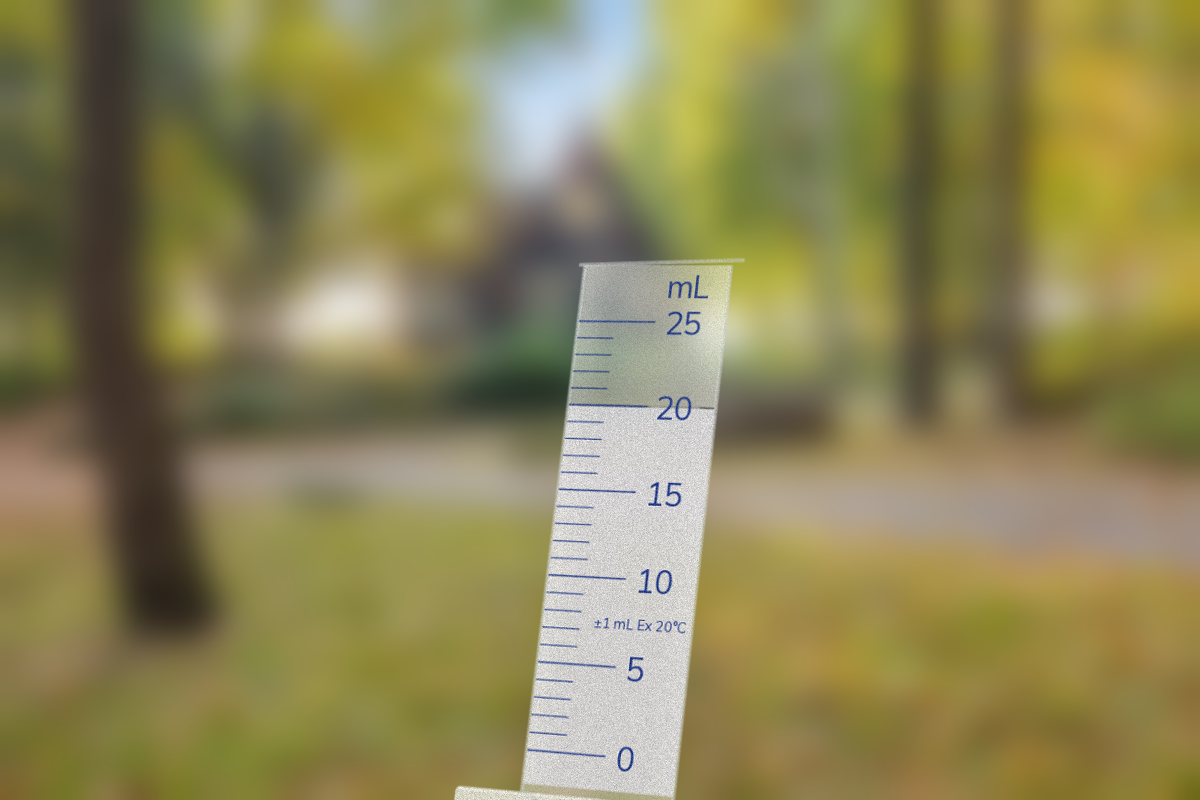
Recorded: 20 mL
